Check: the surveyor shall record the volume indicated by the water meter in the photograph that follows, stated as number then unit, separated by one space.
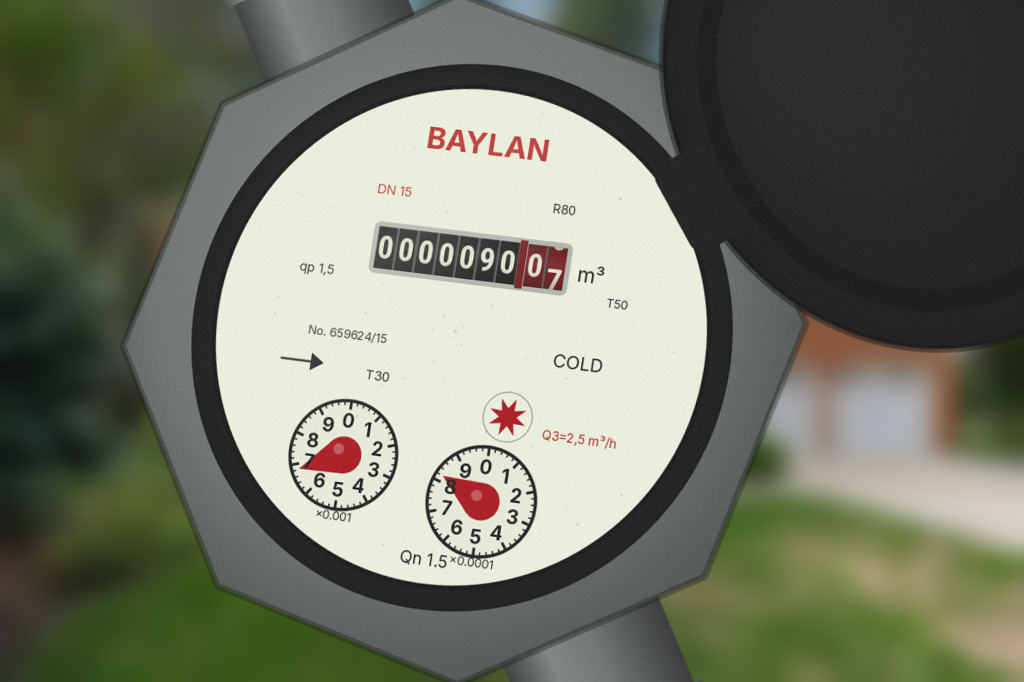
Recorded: 90.0668 m³
